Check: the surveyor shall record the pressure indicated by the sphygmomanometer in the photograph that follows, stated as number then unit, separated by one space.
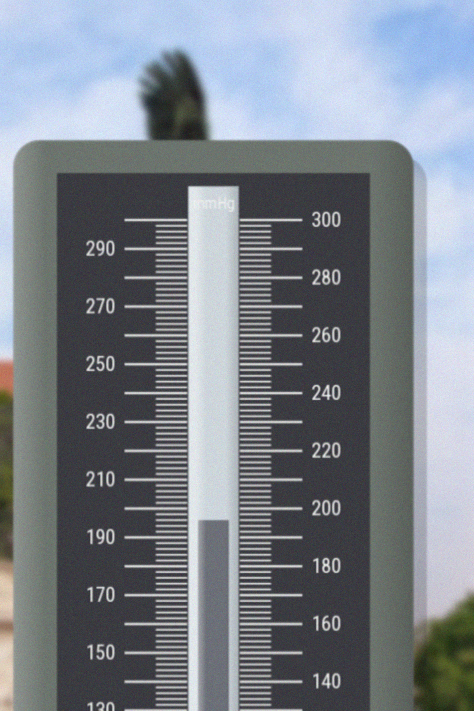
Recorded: 196 mmHg
